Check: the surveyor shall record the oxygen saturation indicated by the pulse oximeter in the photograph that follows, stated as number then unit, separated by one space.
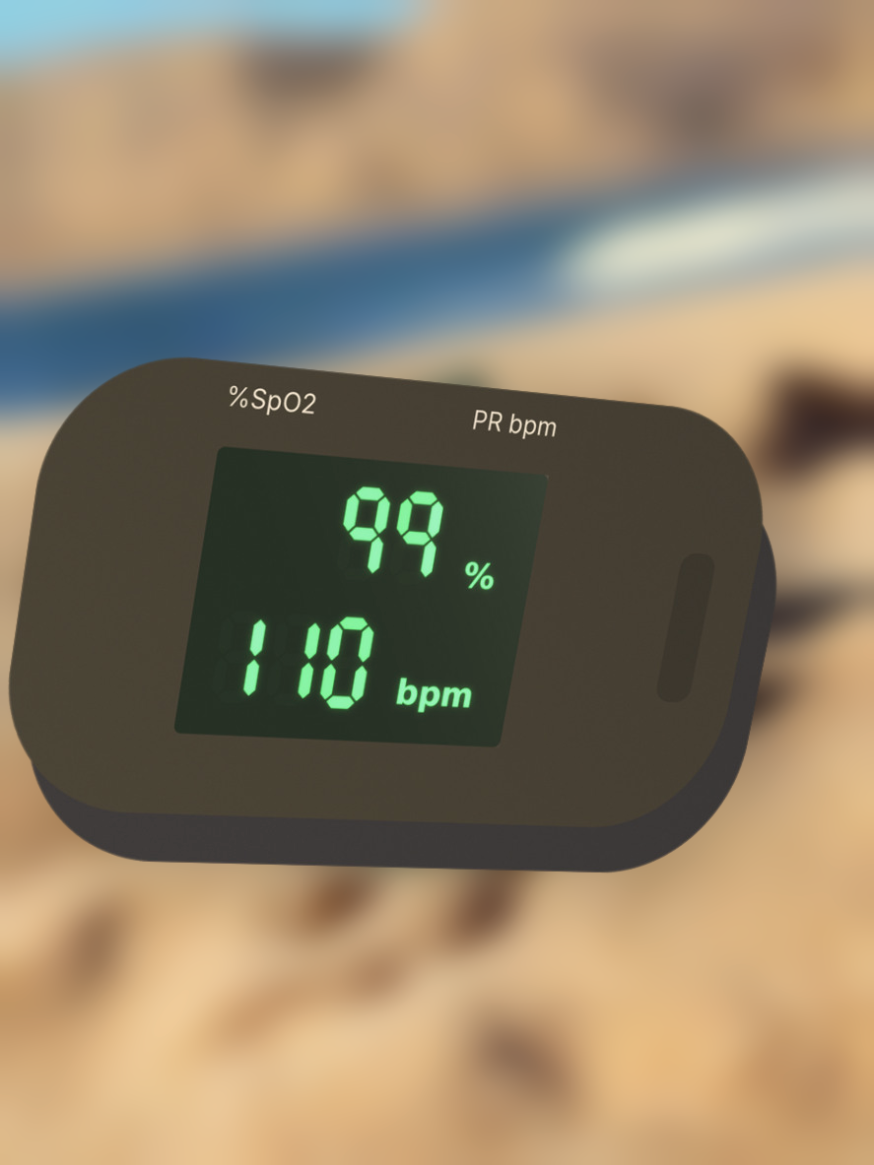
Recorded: 99 %
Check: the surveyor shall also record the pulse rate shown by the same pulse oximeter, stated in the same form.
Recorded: 110 bpm
